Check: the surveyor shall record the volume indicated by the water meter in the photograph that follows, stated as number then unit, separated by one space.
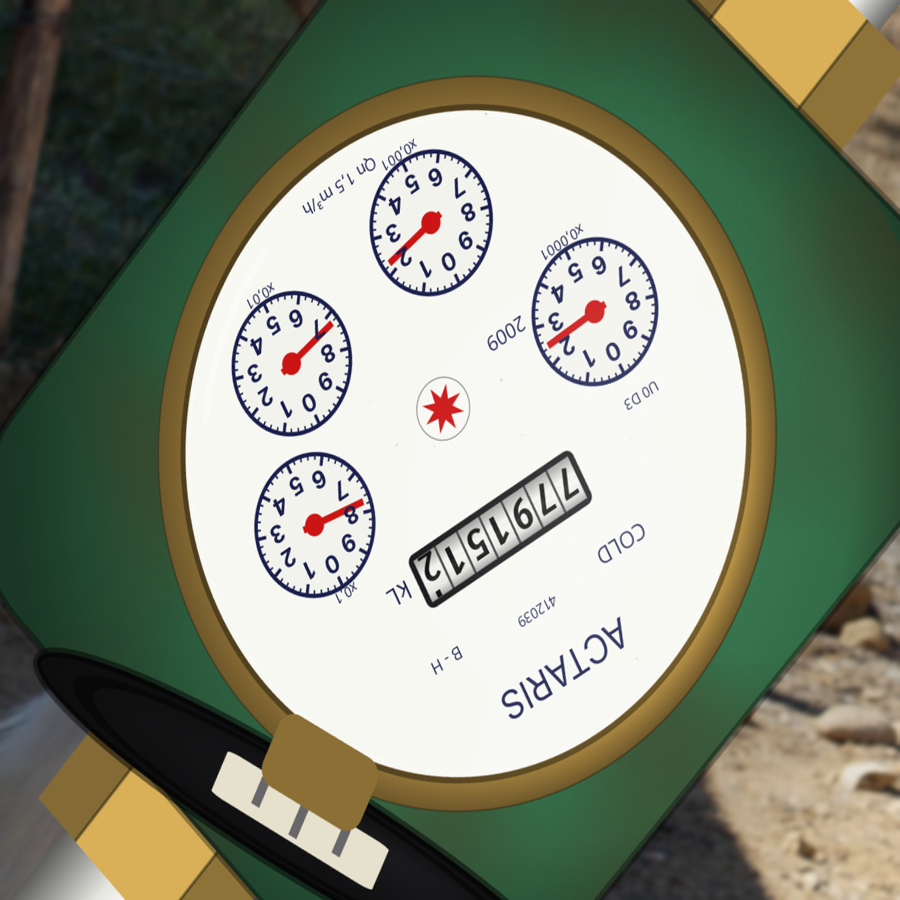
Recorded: 7791511.7722 kL
